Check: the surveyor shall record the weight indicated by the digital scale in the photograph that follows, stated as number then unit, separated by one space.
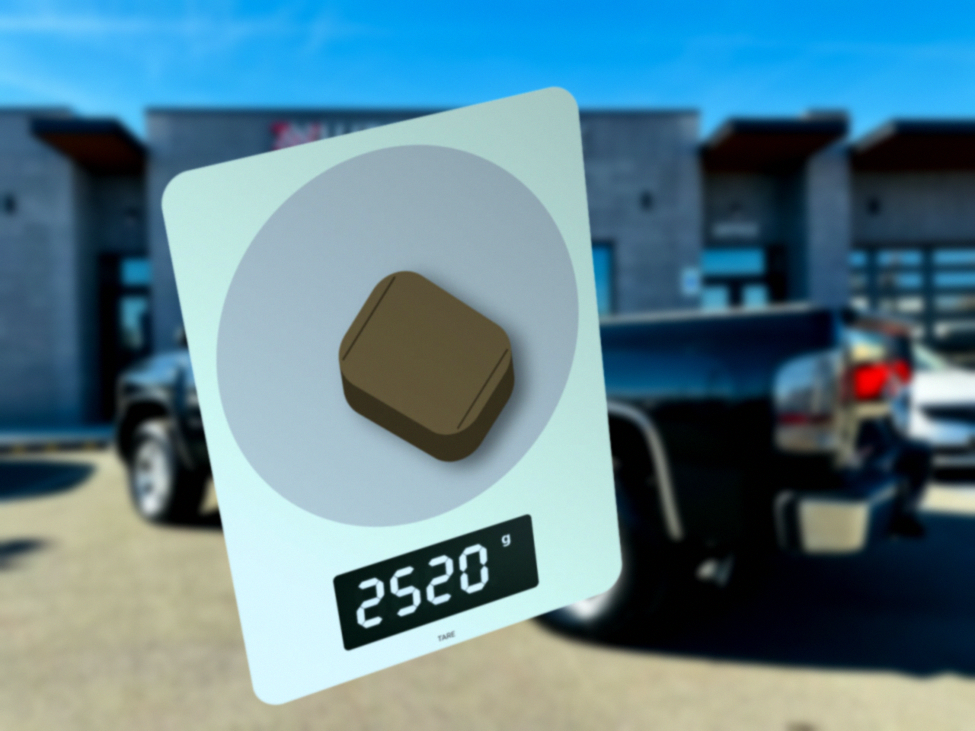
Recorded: 2520 g
